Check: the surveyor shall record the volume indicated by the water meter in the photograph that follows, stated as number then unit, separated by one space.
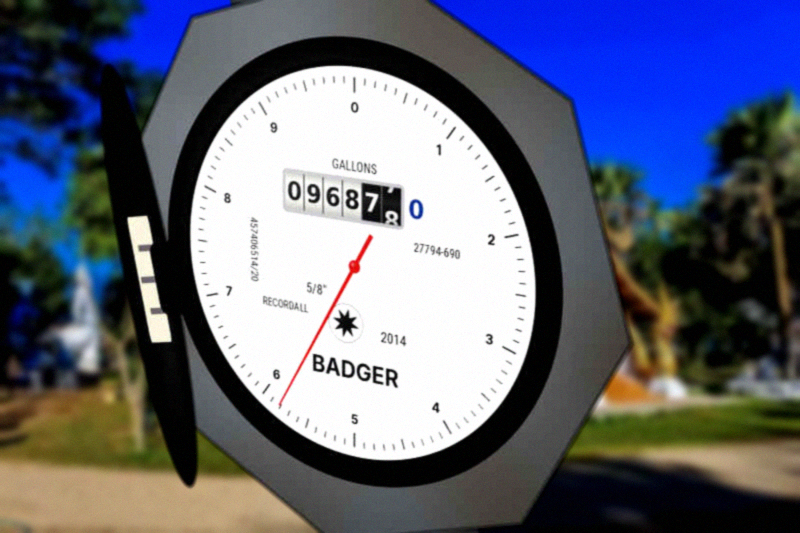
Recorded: 968775.8 gal
